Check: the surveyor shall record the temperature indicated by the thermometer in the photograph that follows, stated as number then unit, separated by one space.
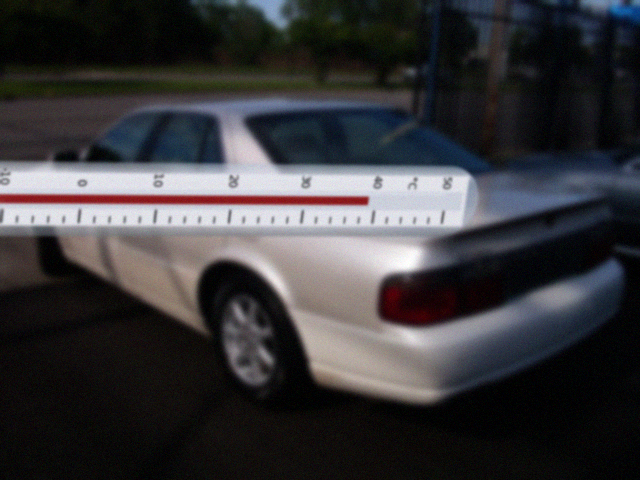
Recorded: 39 °C
